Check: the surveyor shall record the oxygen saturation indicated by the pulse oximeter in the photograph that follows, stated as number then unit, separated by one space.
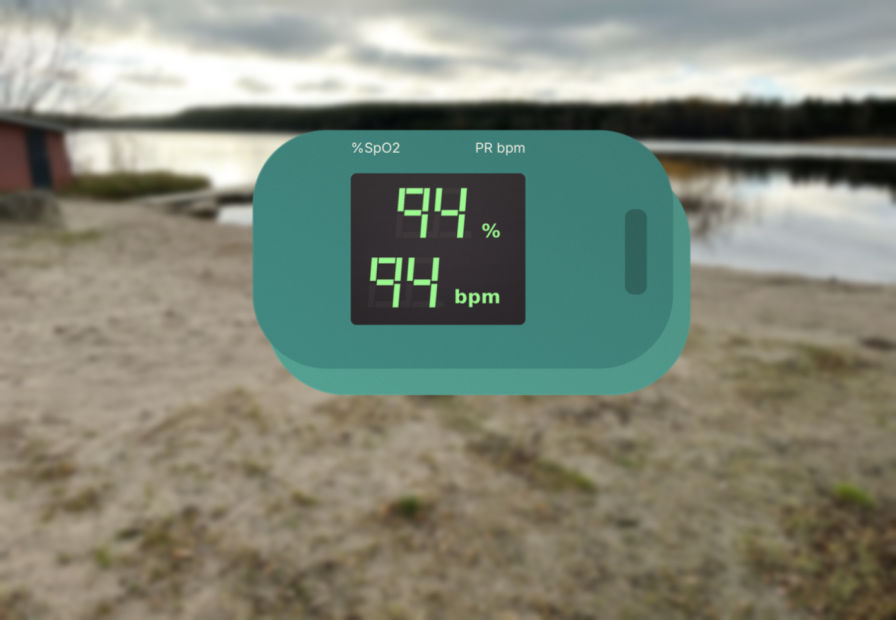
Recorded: 94 %
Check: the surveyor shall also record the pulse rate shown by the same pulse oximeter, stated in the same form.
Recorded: 94 bpm
